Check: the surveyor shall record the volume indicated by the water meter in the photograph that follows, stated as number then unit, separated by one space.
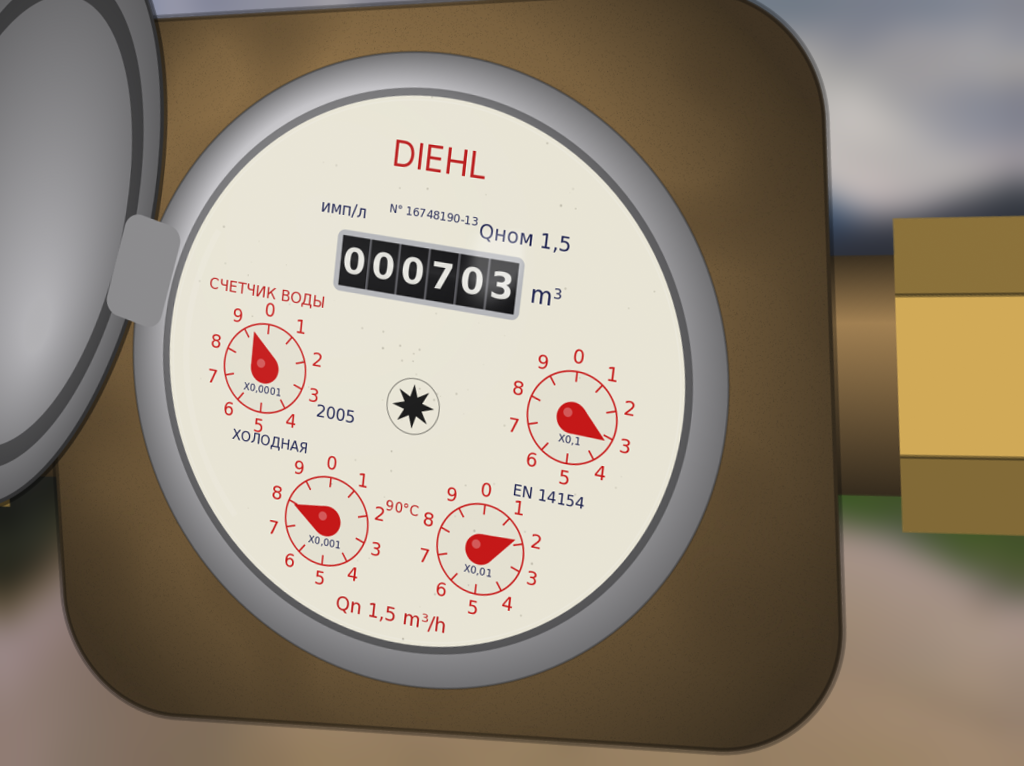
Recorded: 703.3179 m³
